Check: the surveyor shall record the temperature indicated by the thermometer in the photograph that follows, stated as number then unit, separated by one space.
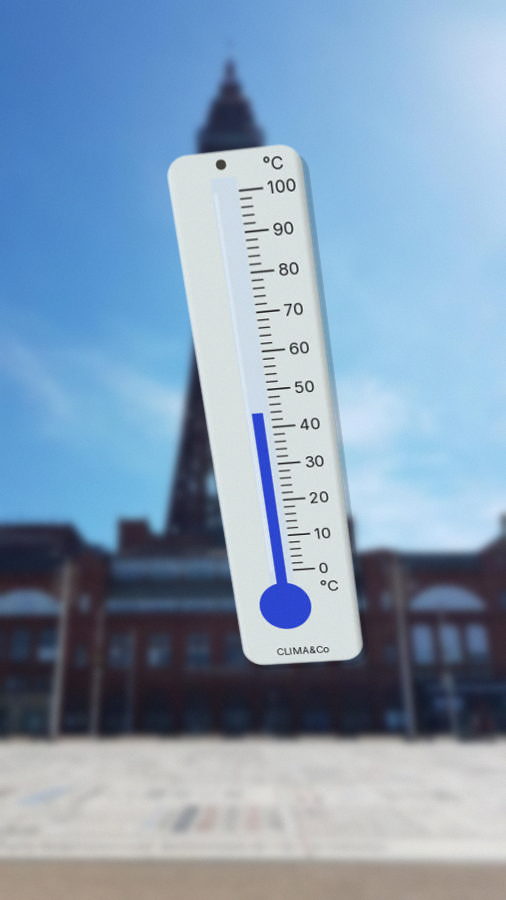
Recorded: 44 °C
